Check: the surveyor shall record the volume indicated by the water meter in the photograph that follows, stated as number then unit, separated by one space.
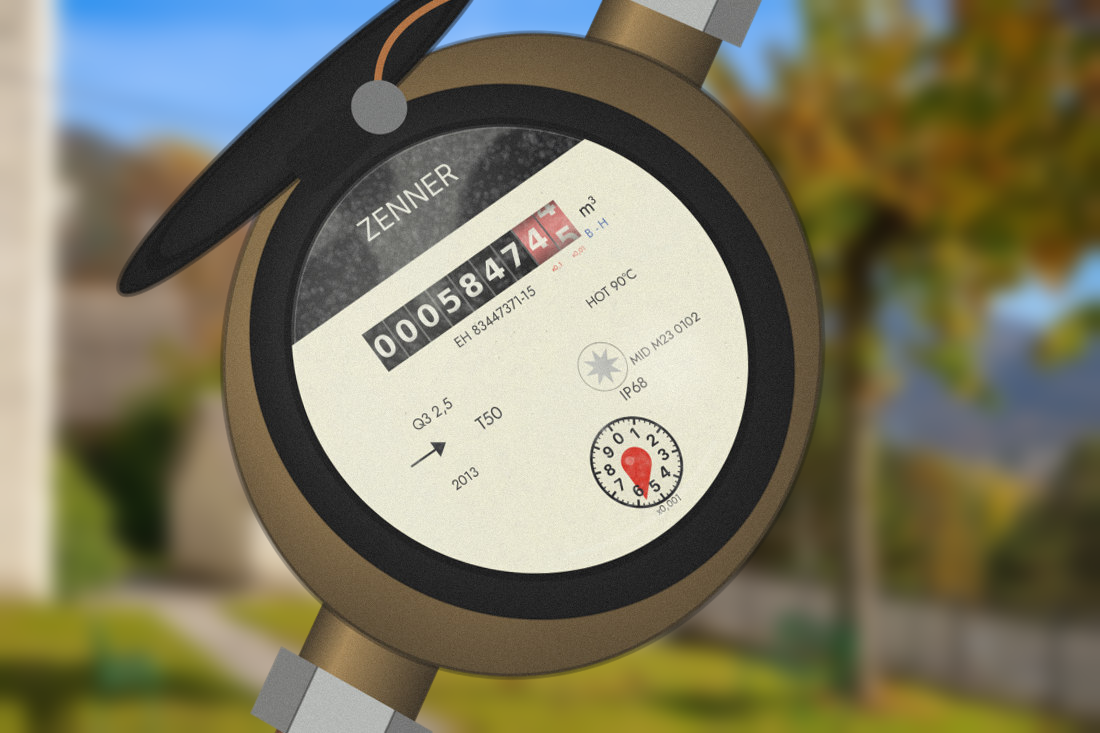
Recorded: 5847.445 m³
